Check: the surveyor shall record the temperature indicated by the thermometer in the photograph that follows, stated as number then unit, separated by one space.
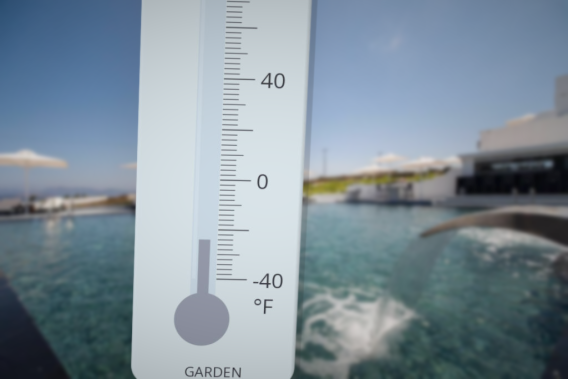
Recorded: -24 °F
